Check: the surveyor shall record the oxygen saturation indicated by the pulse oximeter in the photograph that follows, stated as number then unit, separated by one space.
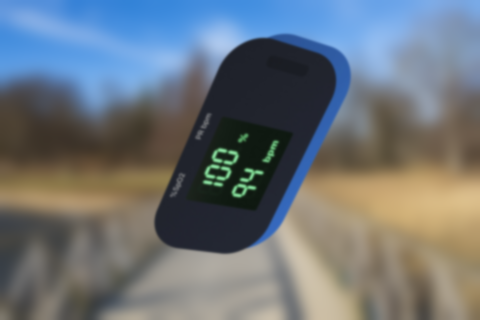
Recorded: 100 %
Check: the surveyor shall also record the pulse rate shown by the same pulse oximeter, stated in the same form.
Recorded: 94 bpm
